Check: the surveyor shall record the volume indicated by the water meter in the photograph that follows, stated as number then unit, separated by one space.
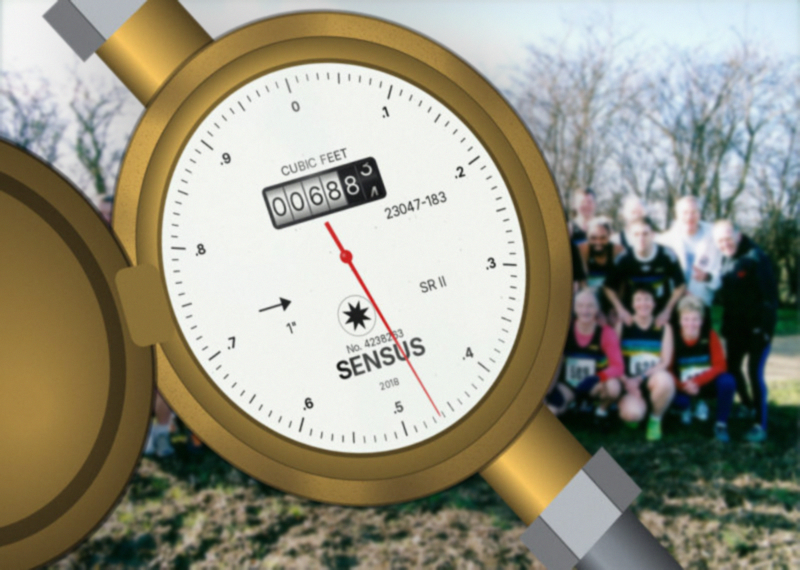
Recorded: 6883.46 ft³
